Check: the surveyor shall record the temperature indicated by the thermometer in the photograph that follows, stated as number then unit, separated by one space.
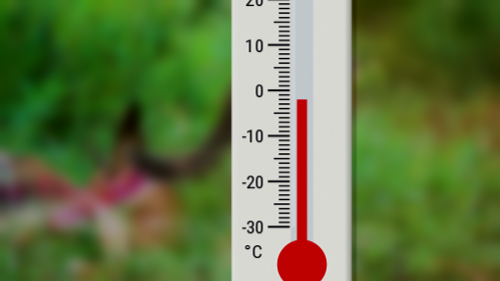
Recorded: -2 °C
